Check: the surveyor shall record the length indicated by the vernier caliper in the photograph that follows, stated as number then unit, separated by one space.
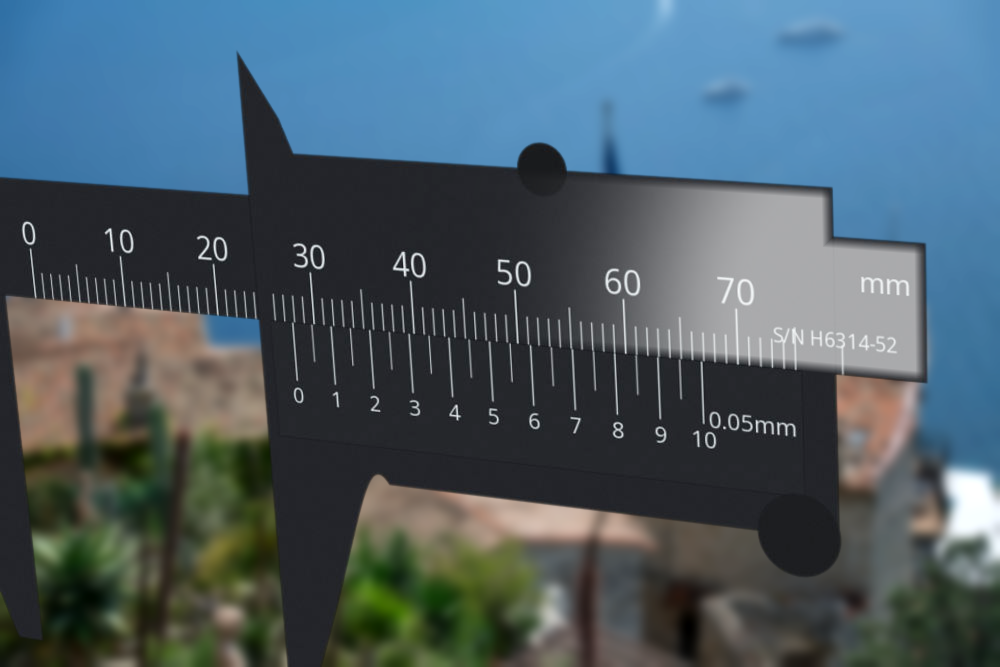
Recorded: 27.8 mm
